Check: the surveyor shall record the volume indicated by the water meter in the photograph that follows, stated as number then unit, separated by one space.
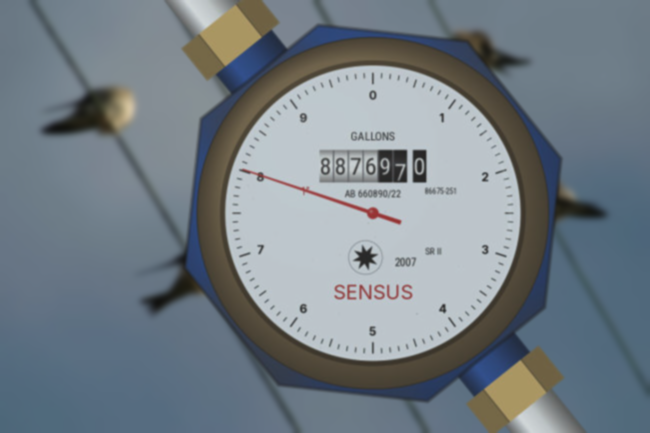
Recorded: 8876968.0 gal
